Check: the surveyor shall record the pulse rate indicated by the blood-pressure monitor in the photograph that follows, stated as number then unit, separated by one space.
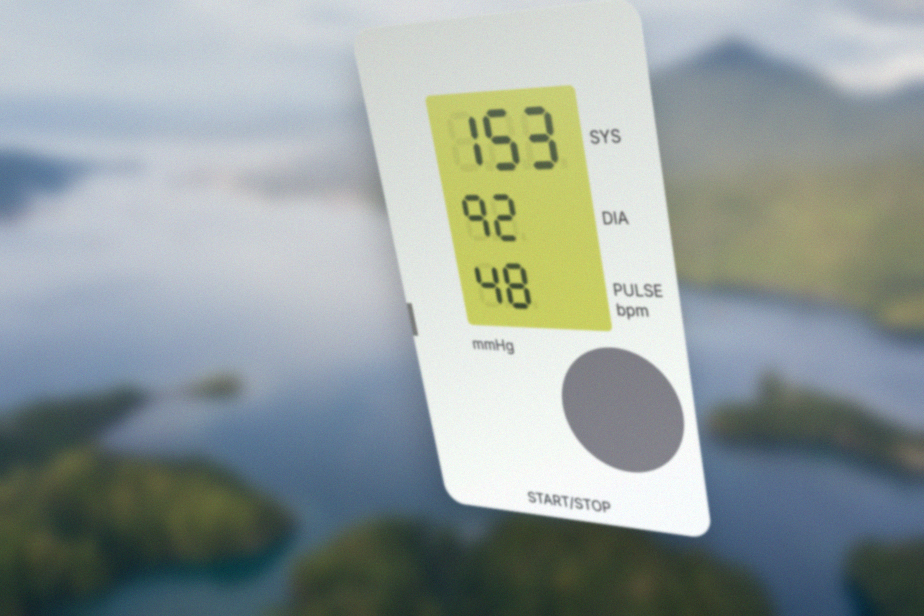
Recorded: 48 bpm
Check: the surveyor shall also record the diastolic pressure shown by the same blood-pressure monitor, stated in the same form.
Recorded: 92 mmHg
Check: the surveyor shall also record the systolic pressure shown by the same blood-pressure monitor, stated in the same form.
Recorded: 153 mmHg
